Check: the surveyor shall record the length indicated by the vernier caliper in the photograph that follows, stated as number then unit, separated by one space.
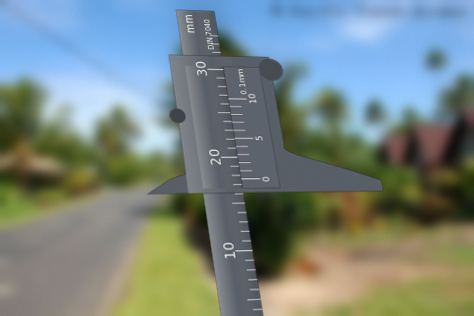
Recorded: 17.6 mm
